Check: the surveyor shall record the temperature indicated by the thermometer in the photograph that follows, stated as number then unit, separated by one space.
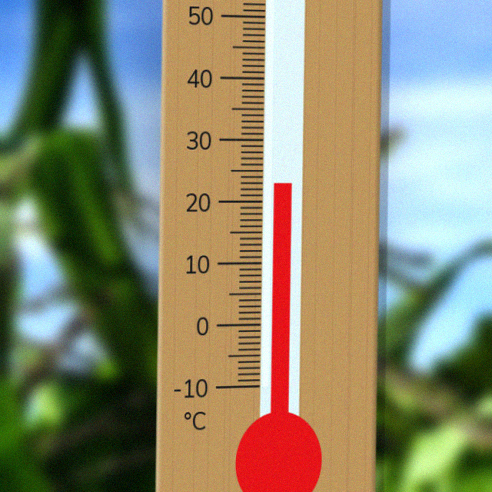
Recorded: 23 °C
